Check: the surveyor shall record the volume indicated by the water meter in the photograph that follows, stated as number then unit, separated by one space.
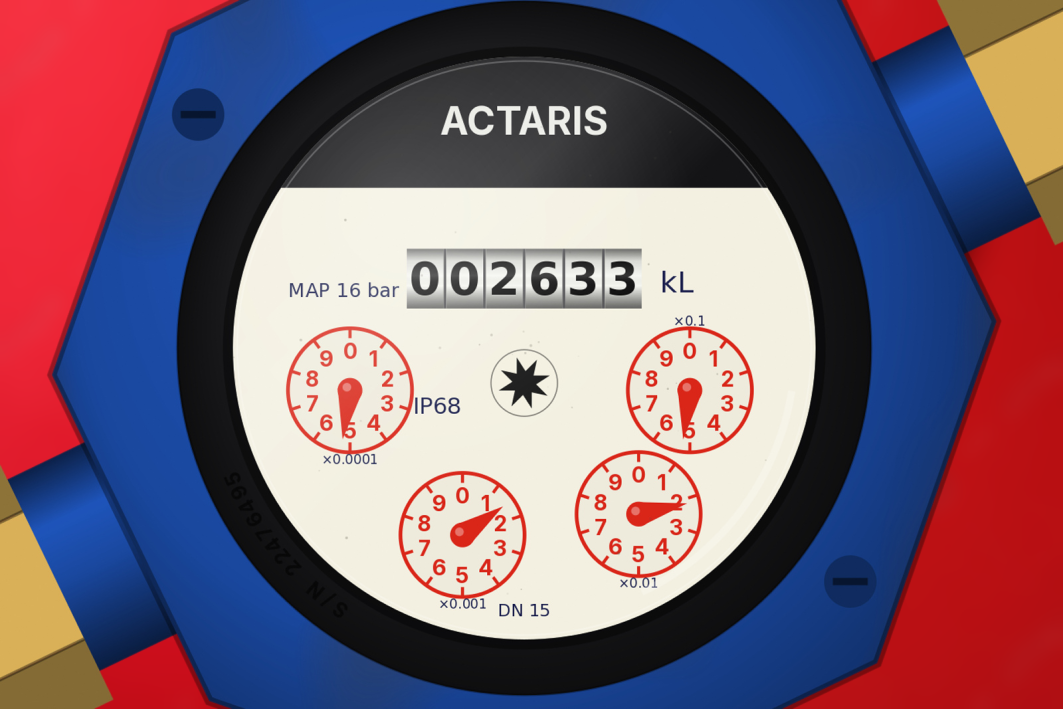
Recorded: 2633.5215 kL
